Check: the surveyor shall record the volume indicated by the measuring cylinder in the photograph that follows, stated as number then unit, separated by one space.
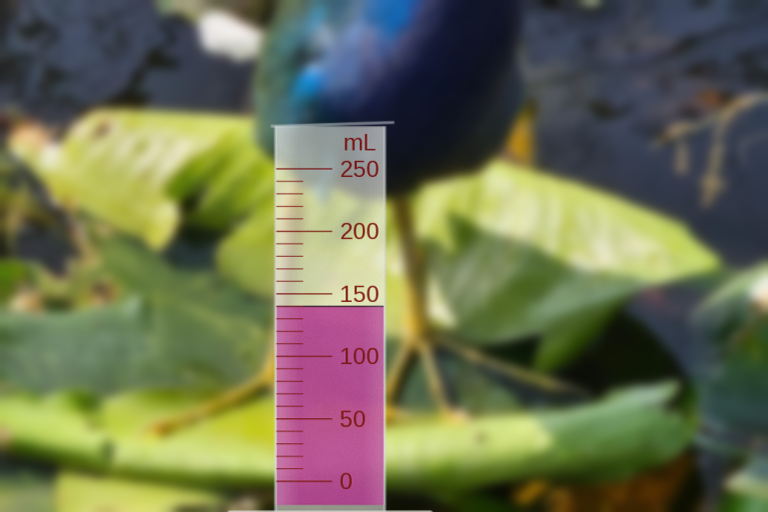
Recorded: 140 mL
